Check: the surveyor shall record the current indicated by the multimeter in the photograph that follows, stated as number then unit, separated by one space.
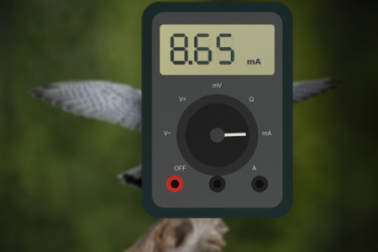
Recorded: 8.65 mA
